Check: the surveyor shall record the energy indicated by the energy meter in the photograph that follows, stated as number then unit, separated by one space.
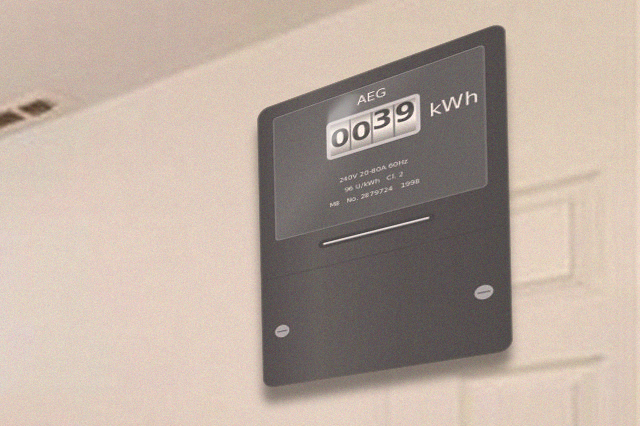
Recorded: 39 kWh
